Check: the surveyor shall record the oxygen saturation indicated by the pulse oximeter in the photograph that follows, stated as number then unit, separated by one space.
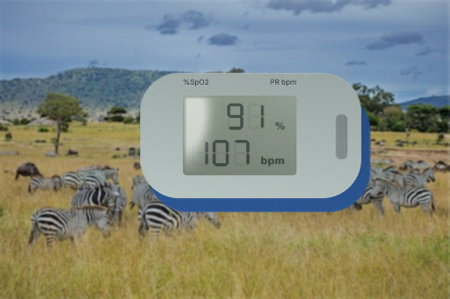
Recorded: 91 %
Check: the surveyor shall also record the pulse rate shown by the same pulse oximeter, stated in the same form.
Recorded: 107 bpm
